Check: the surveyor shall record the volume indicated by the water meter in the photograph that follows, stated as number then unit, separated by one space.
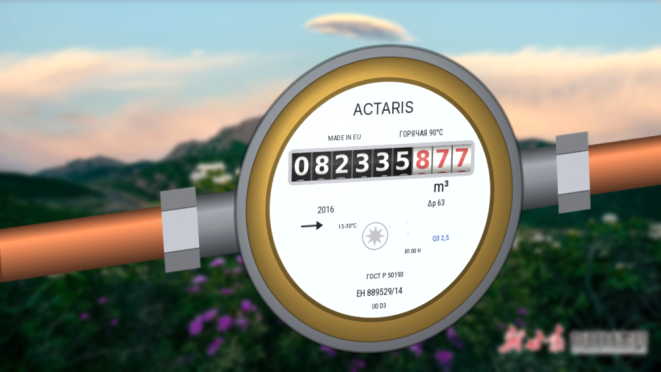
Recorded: 82335.877 m³
